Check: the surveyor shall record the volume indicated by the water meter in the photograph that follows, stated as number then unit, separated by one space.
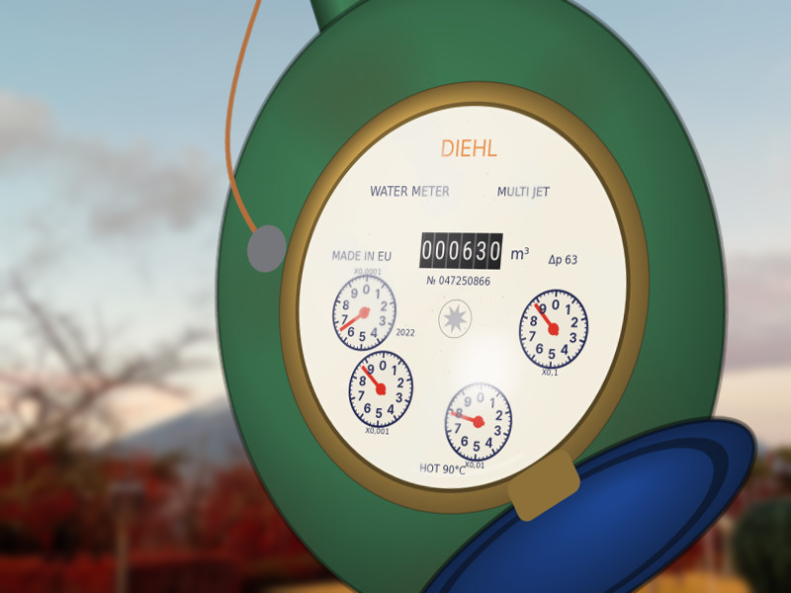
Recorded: 630.8786 m³
